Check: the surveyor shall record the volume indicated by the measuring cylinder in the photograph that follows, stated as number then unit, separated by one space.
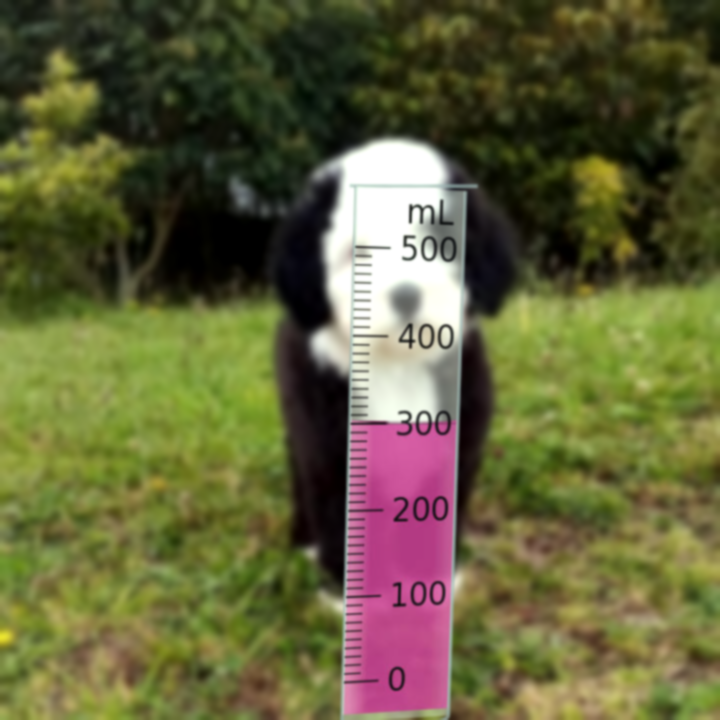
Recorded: 300 mL
